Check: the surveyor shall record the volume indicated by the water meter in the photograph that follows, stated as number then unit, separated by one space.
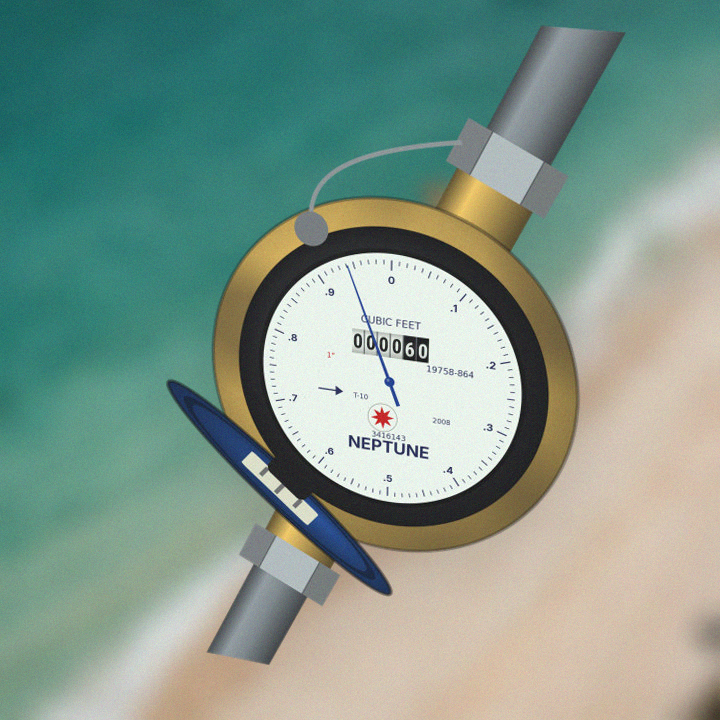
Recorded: 59.94 ft³
